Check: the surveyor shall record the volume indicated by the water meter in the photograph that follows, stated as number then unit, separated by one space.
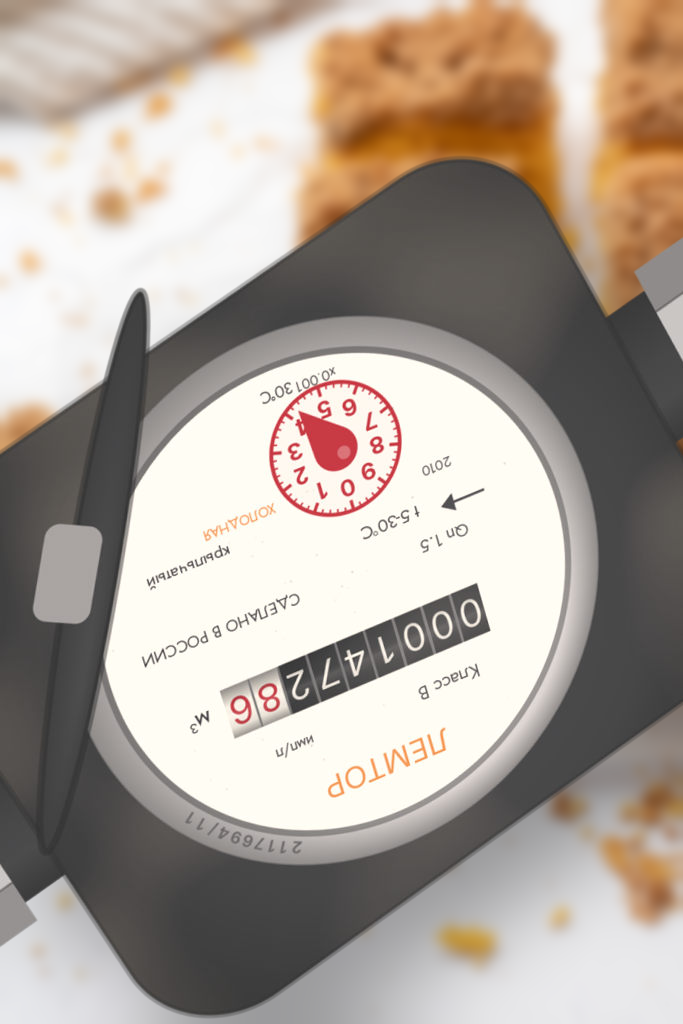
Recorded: 1472.864 m³
